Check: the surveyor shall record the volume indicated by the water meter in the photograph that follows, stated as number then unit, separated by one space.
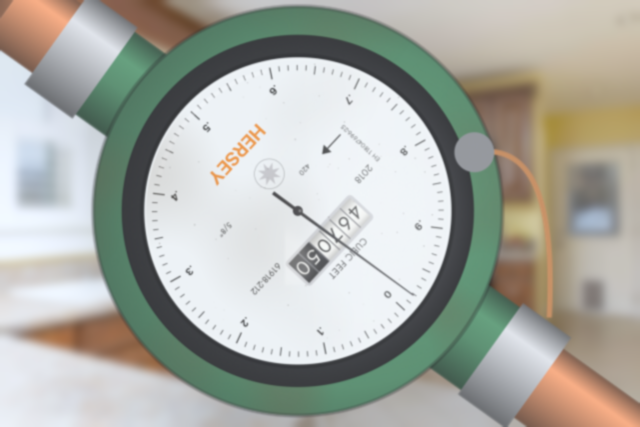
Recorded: 467049.98 ft³
